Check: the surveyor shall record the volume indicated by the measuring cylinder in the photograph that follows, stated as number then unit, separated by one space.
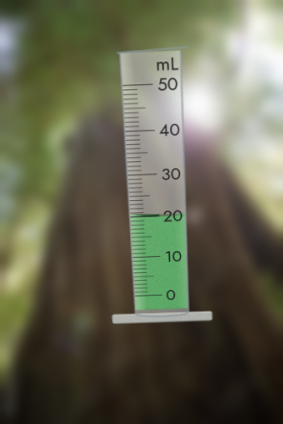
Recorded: 20 mL
